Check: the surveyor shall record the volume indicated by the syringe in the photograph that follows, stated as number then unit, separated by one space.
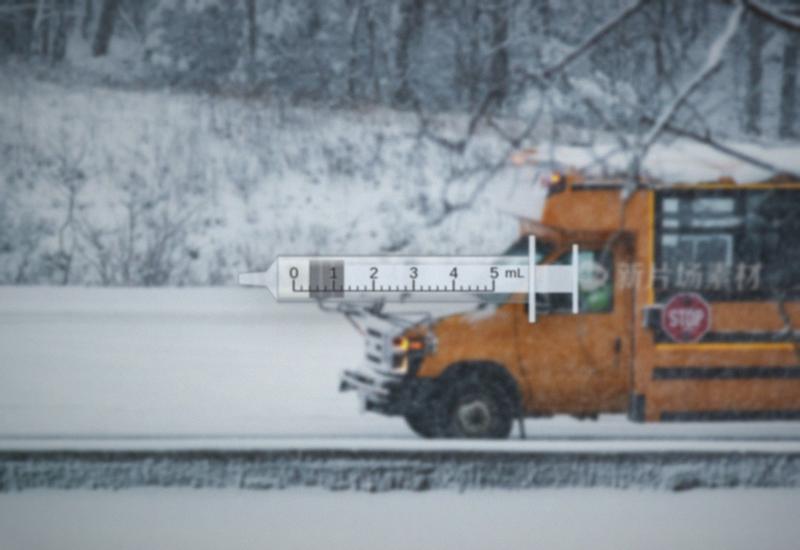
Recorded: 0.4 mL
